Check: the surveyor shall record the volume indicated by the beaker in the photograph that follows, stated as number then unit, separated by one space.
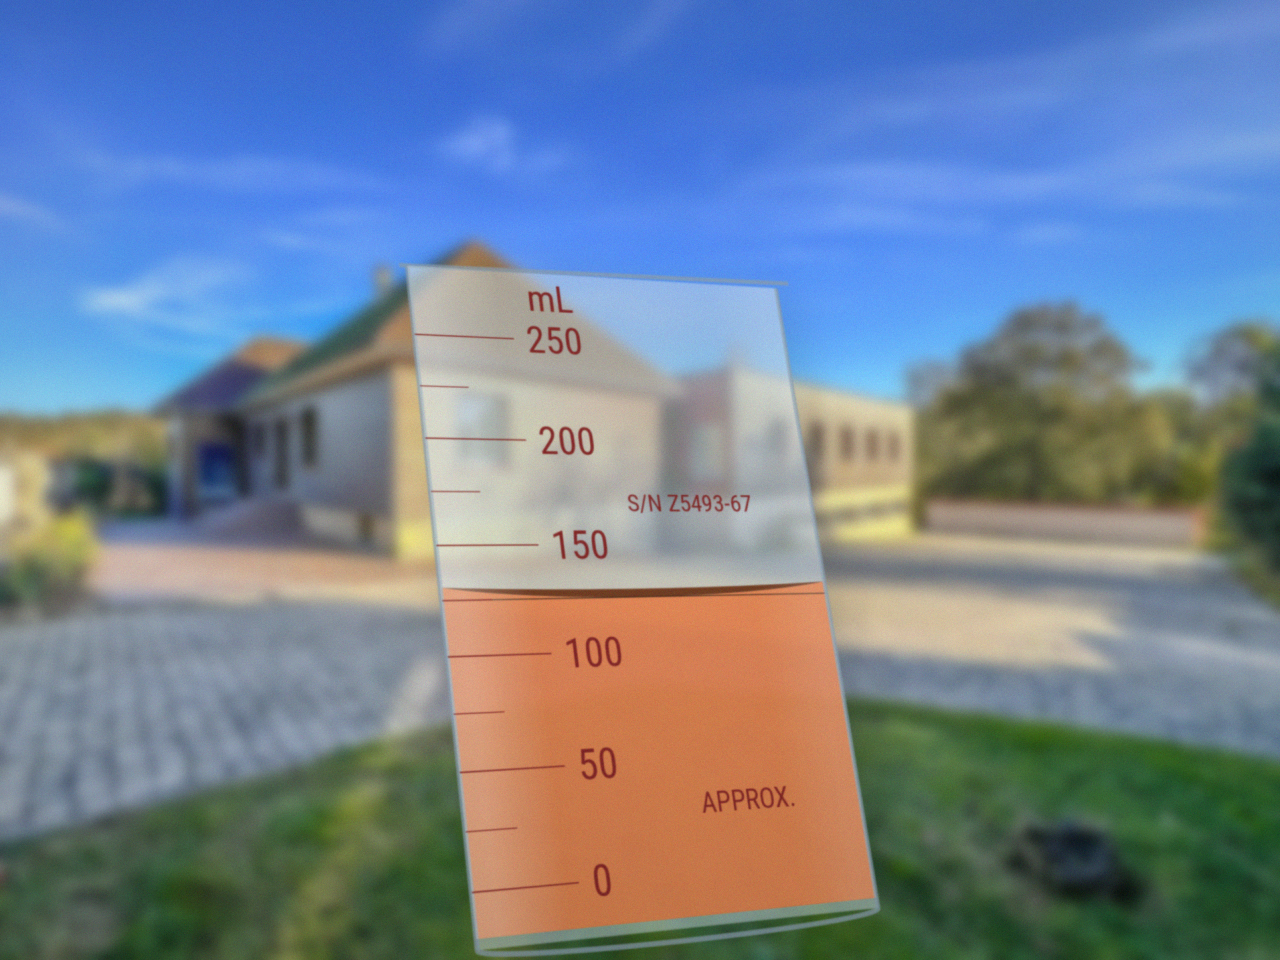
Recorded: 125 mL
